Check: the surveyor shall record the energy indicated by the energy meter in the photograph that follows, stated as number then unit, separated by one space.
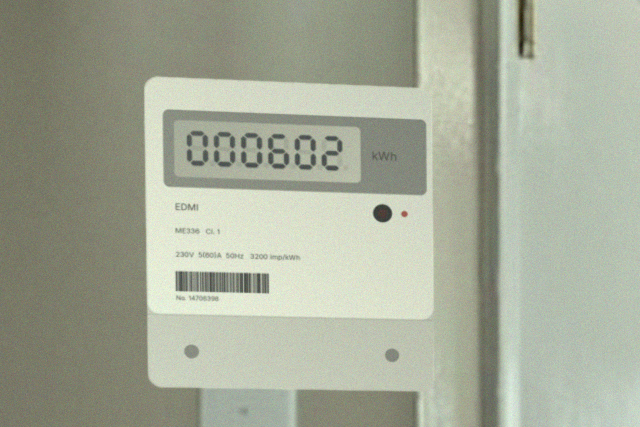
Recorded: 602 kWh
